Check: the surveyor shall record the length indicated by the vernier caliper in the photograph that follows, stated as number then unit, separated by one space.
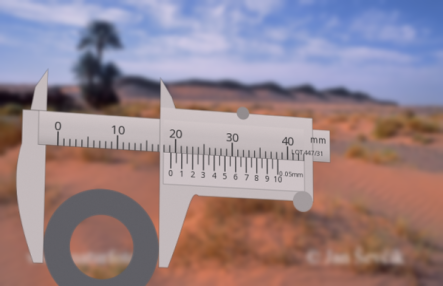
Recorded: 19.2 mm
